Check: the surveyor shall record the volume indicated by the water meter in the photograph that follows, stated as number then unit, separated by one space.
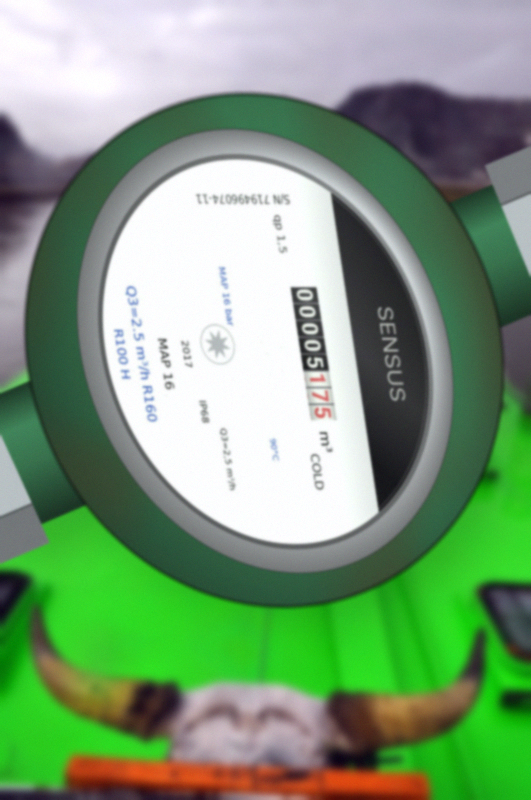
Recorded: 5.175 m³
